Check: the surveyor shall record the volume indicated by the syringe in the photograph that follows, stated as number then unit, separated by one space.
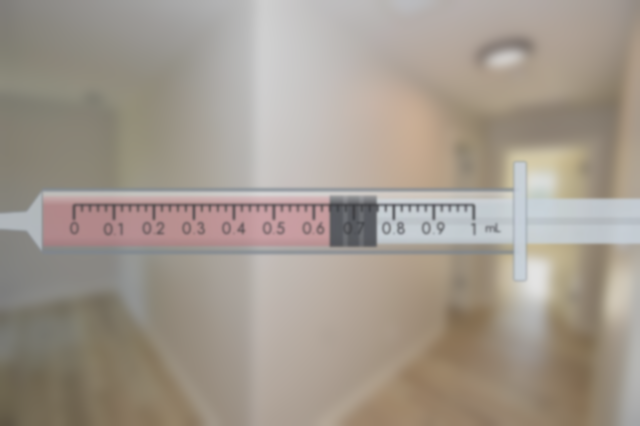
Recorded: 0.64 mL
